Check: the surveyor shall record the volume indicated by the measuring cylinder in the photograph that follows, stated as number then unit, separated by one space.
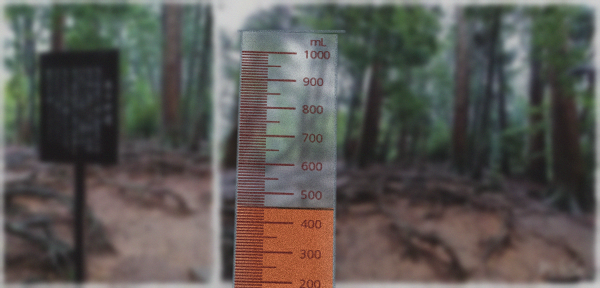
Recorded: 450 mL
